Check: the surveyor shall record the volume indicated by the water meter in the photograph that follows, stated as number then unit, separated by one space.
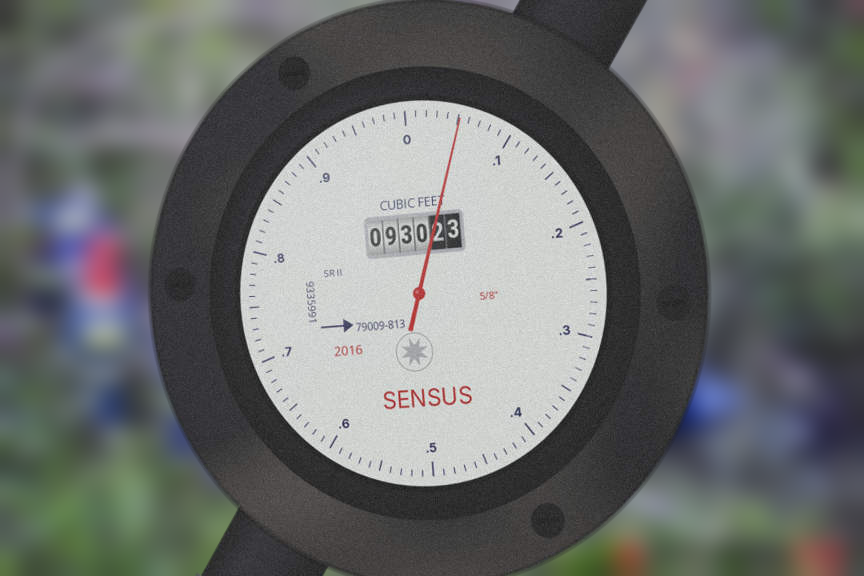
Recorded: 93023.05 ft³
